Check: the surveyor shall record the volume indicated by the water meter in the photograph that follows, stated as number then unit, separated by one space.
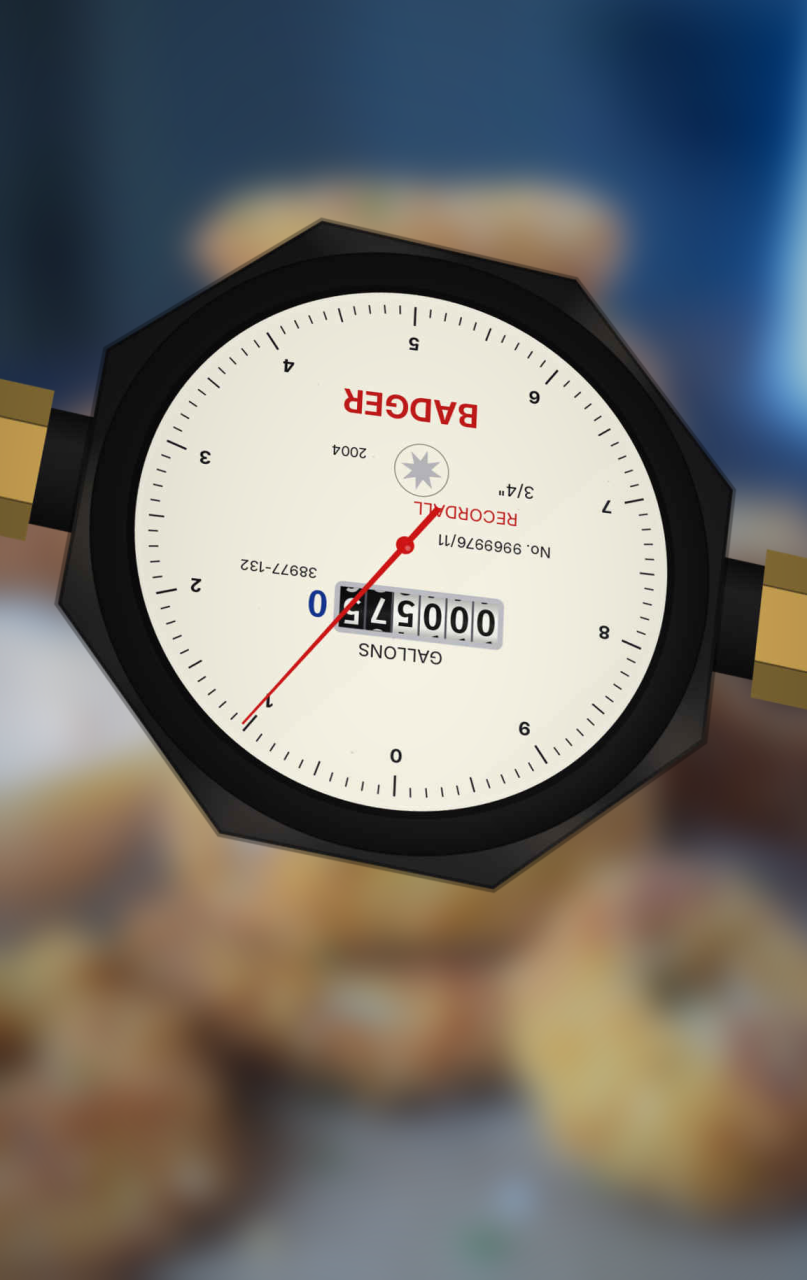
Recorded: 5751.0 gal
